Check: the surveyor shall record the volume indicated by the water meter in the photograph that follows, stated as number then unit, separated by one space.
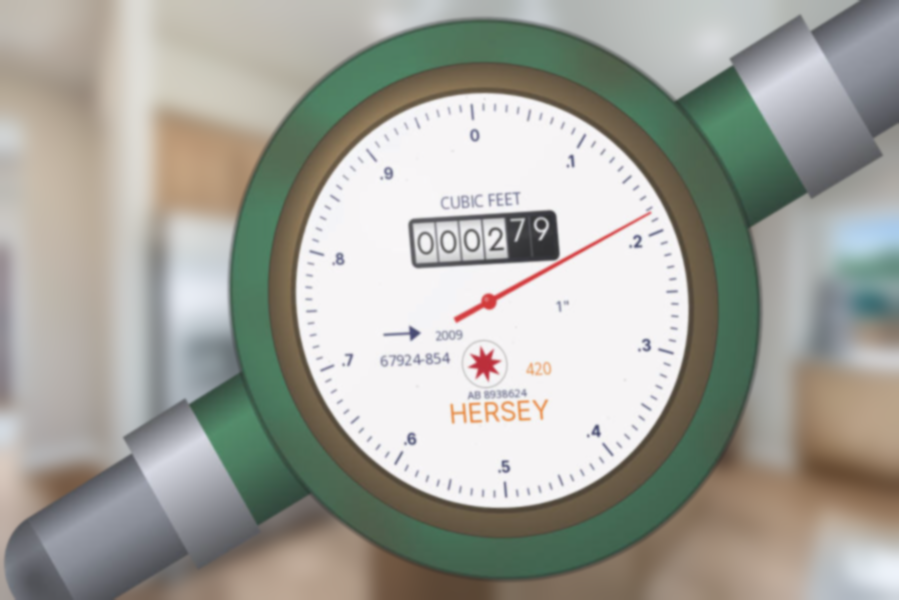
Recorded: 279.18 ft³
